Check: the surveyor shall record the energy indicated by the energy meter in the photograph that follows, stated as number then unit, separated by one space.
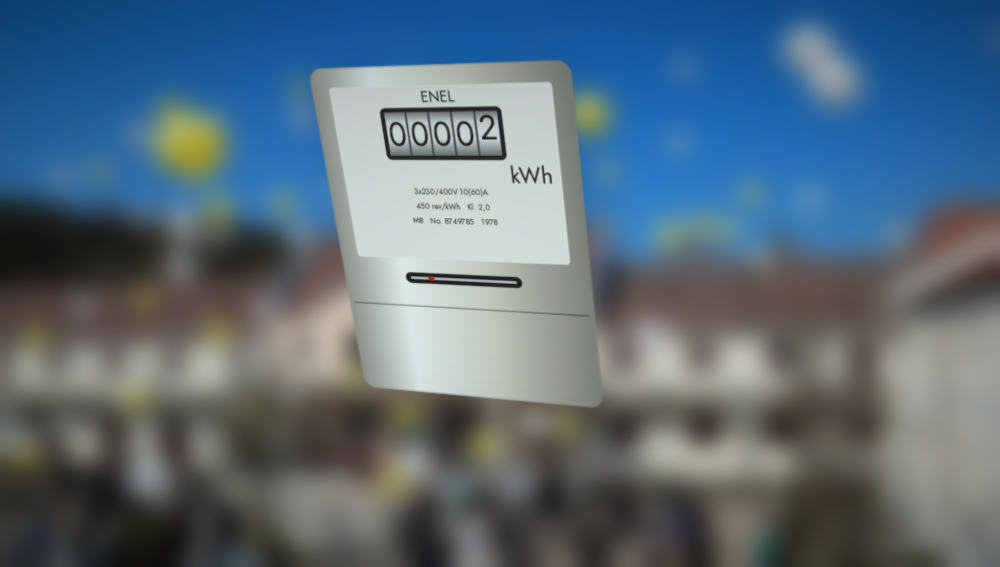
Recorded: 2 kWh
